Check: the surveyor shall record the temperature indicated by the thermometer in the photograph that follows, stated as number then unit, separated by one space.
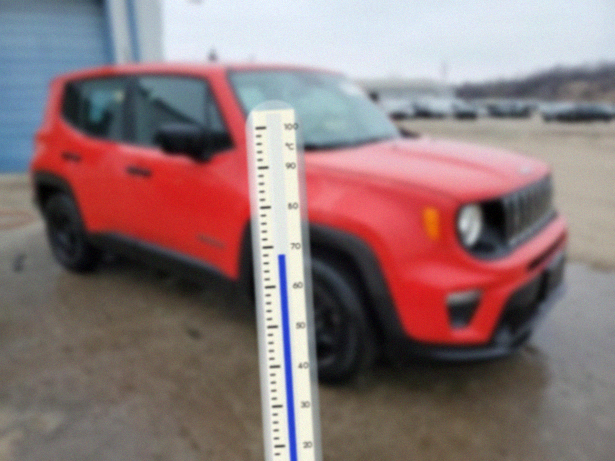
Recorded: 68 °C
